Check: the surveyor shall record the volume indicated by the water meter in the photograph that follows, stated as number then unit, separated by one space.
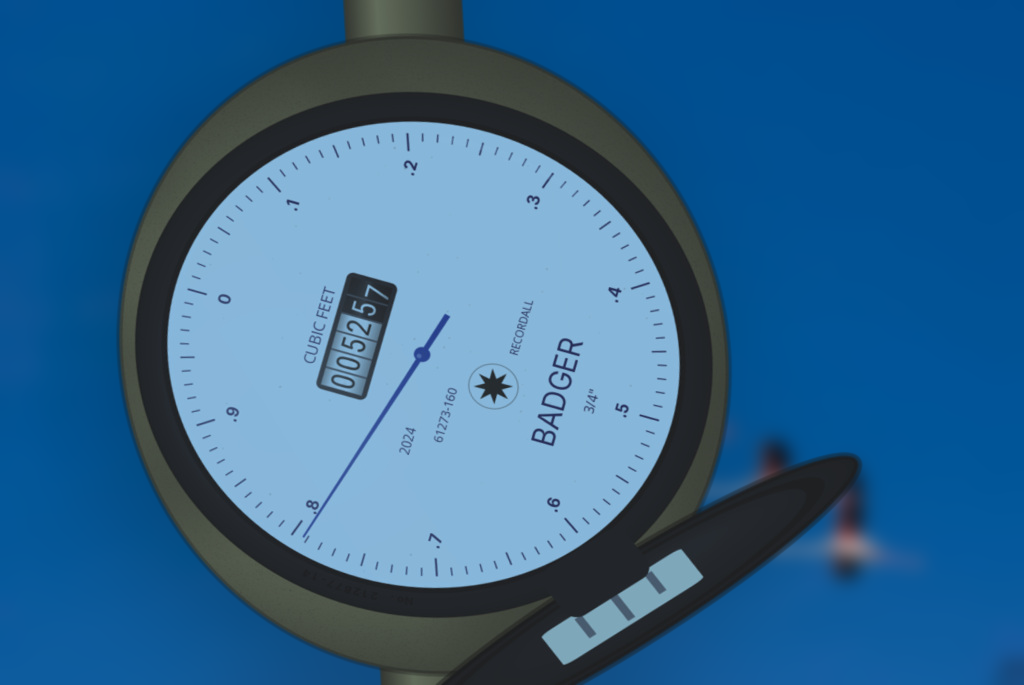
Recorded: 5256.79 ft³
